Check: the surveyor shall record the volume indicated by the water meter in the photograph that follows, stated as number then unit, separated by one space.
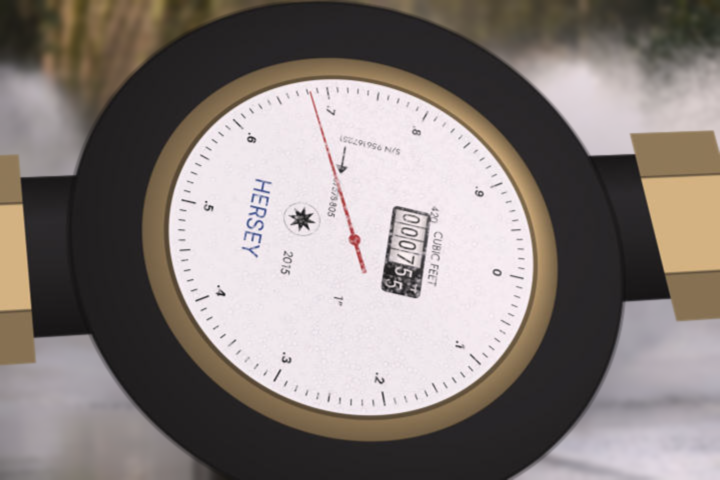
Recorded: 754.68 ft³
